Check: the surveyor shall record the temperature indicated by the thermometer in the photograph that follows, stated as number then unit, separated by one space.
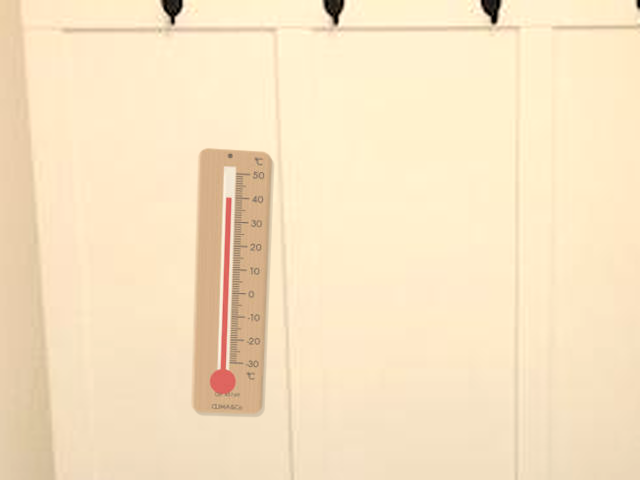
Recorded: 40 °C
